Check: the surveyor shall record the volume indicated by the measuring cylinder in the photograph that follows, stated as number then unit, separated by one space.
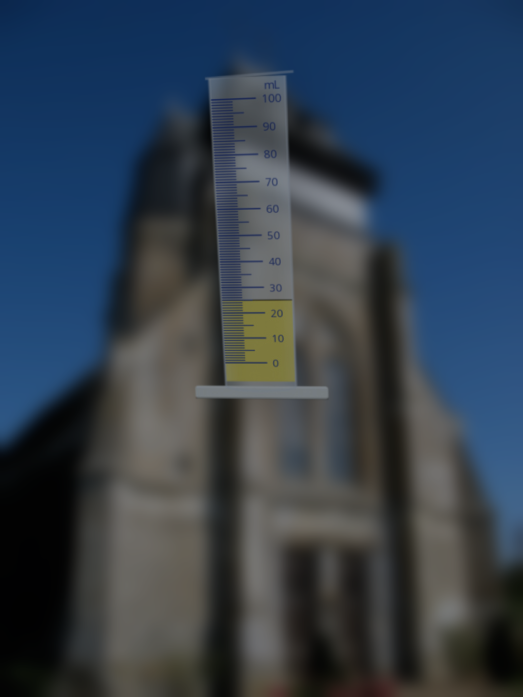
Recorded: 25 mL
